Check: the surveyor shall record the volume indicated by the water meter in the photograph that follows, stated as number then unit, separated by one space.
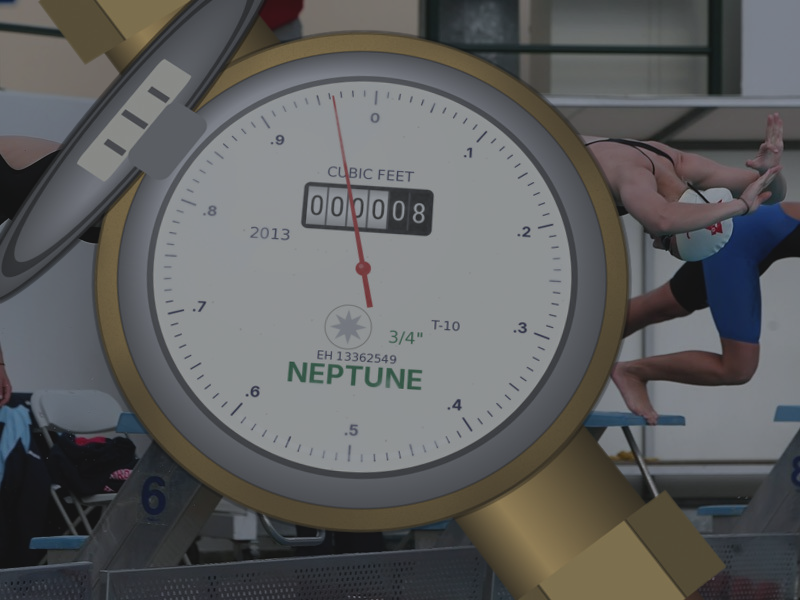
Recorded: 7.96 ft³
